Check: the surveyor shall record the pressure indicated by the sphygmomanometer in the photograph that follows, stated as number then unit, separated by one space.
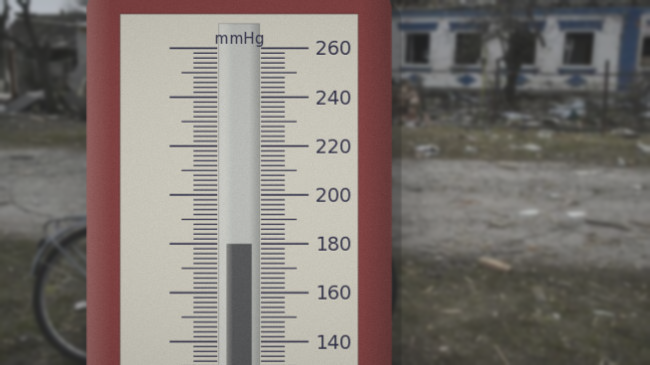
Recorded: 180 mmHg
